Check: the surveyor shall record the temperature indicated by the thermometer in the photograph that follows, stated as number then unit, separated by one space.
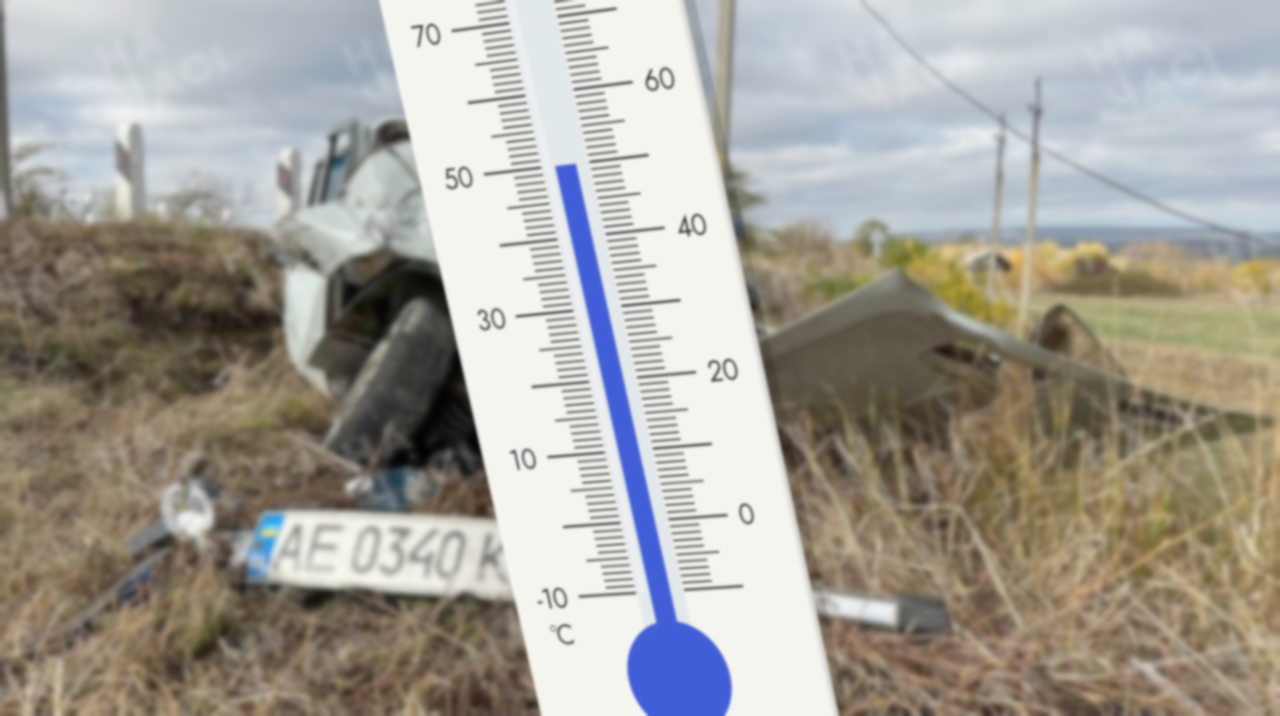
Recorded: 50 °C
